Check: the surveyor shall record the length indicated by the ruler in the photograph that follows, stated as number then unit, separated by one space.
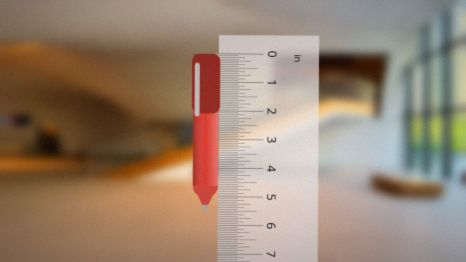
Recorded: 5.5 in
